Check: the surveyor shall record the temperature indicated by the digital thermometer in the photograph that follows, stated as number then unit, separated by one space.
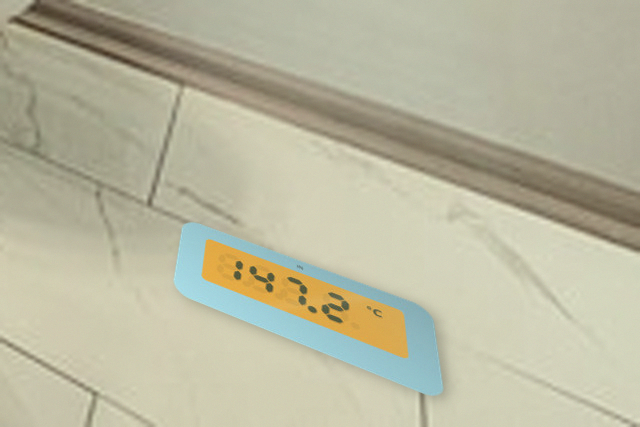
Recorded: 147.2 °C
